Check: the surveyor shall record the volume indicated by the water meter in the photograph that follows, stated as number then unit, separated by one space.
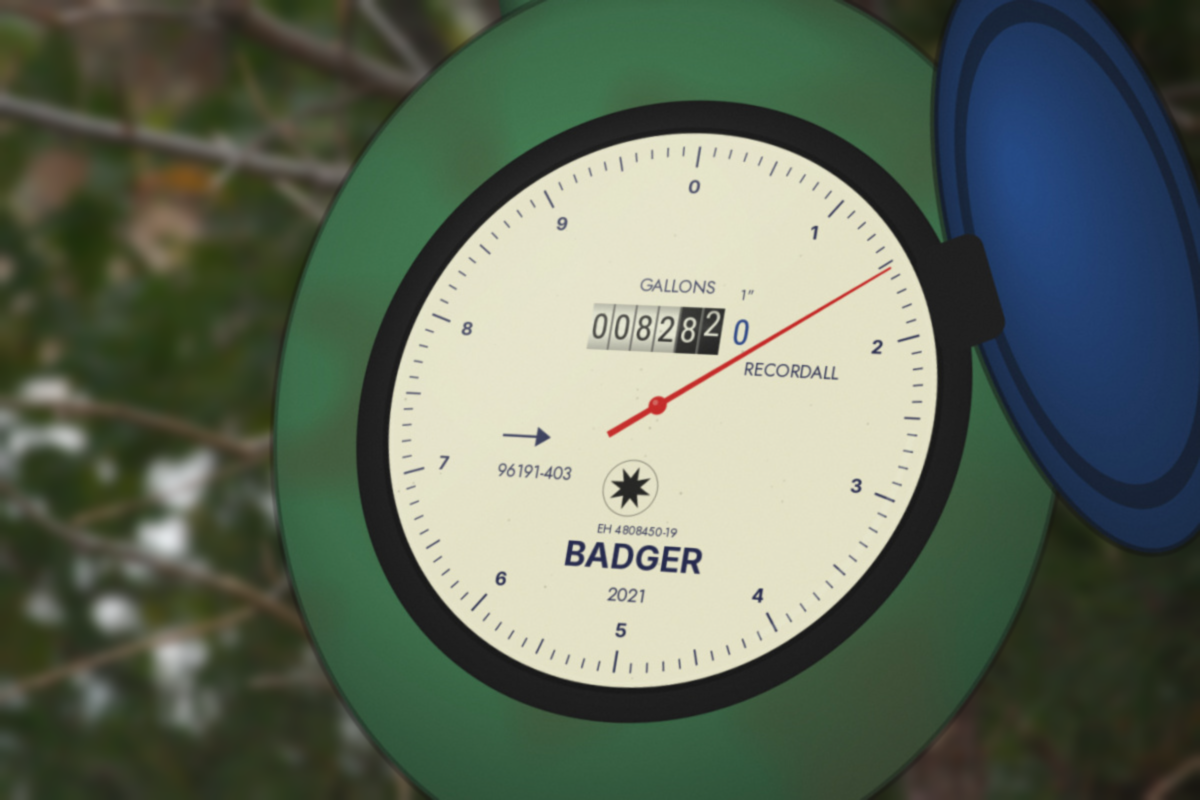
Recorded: 82821.5 gal
